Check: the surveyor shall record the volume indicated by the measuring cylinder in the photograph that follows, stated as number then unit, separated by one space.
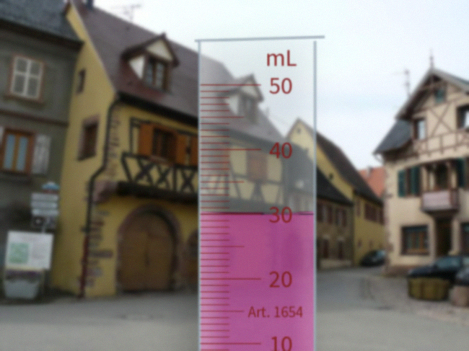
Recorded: 30 mL
